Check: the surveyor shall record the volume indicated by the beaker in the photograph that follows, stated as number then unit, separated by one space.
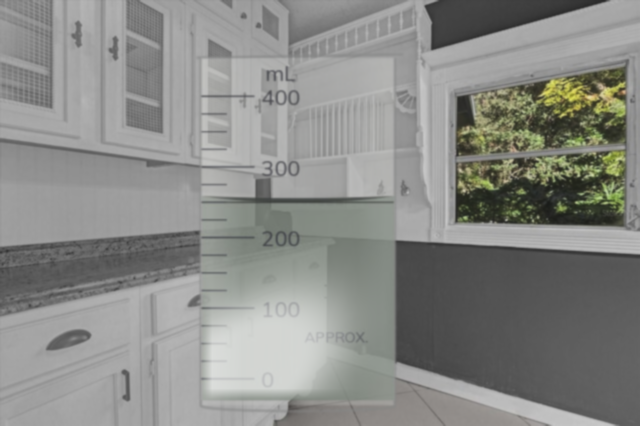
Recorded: 250 mL
